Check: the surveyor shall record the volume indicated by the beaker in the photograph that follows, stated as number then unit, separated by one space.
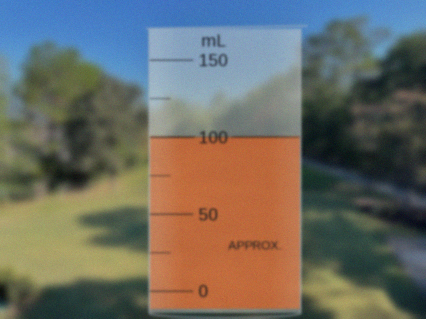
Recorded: 100 mL
